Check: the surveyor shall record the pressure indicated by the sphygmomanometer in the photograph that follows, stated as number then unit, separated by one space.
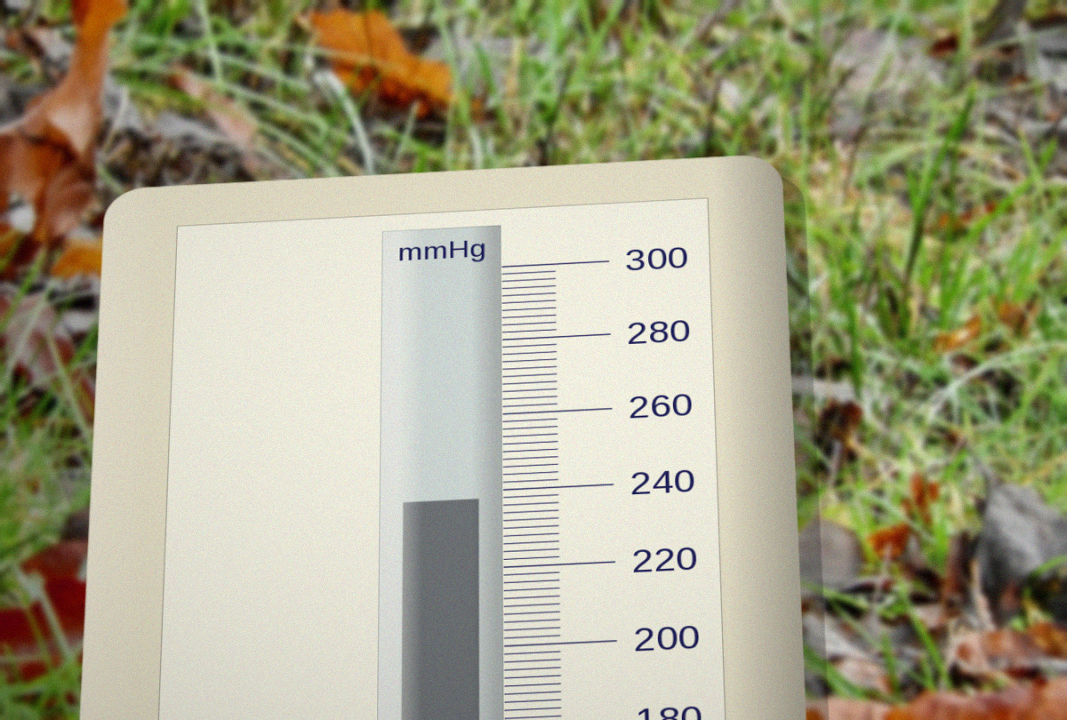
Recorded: 238 mmHg
